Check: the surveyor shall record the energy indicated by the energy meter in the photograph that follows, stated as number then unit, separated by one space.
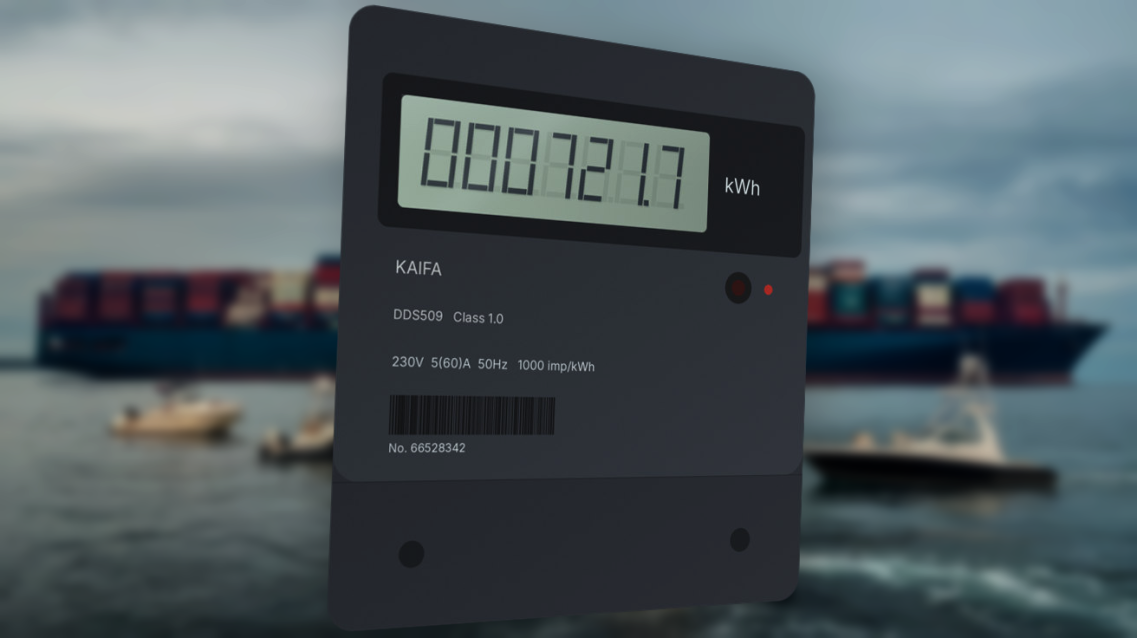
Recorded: 721.7 kWh
